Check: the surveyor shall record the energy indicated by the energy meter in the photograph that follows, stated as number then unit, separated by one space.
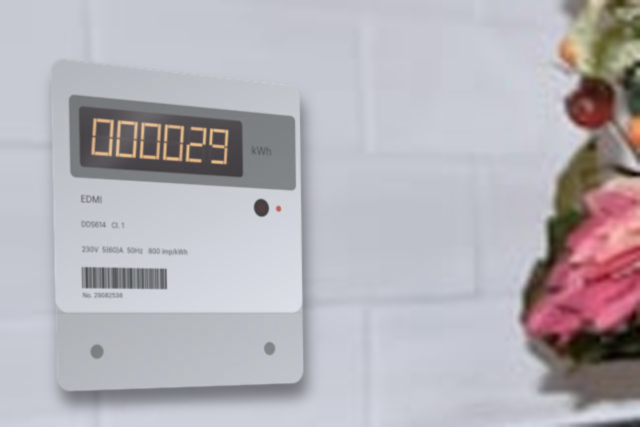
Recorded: 29 kWh
